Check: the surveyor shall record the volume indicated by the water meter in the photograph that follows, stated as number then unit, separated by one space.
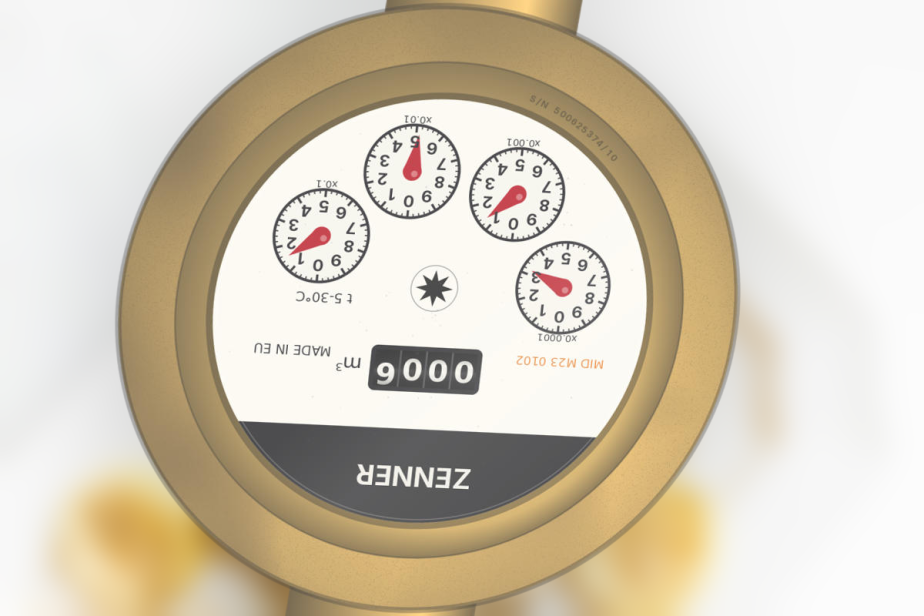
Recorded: 6.1513 m³
